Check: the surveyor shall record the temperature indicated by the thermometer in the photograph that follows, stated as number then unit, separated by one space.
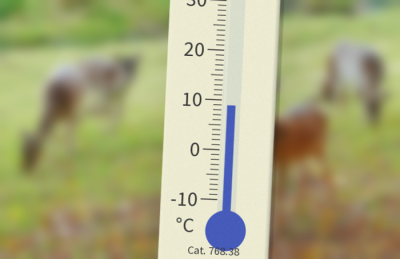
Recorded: 9 °C
